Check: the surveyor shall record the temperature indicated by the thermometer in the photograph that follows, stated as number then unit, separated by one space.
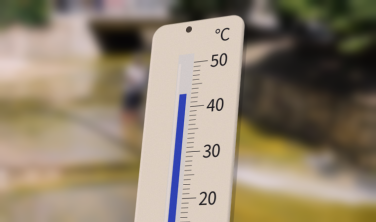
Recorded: 43 °C
